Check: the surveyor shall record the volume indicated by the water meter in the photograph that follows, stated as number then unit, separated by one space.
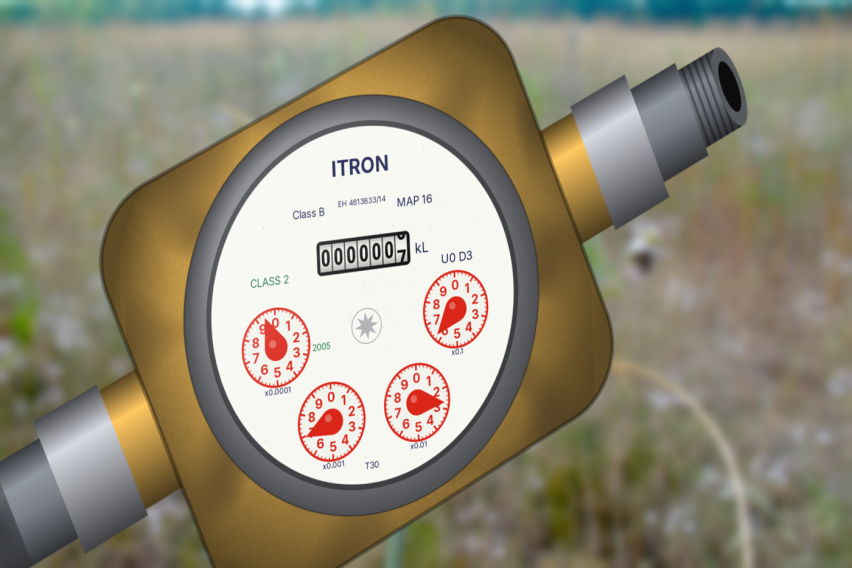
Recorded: 6.6269 kL
